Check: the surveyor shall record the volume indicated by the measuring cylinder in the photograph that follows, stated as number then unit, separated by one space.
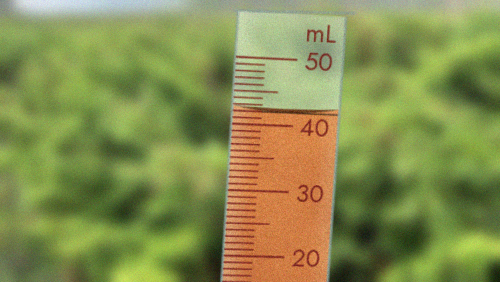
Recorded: 42 mL
